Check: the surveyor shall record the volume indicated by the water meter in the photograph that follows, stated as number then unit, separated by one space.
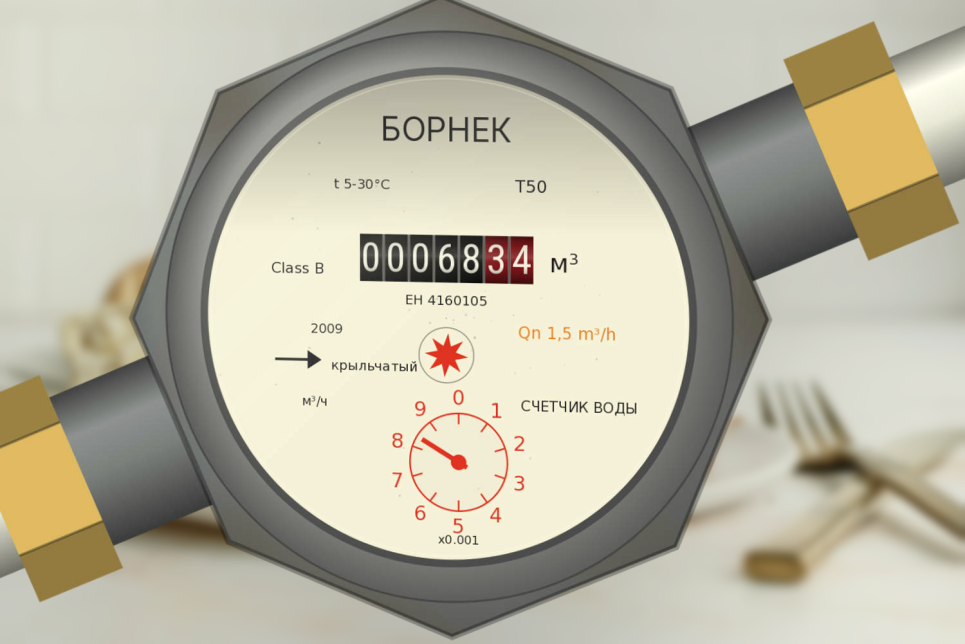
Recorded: 68.348 m³
